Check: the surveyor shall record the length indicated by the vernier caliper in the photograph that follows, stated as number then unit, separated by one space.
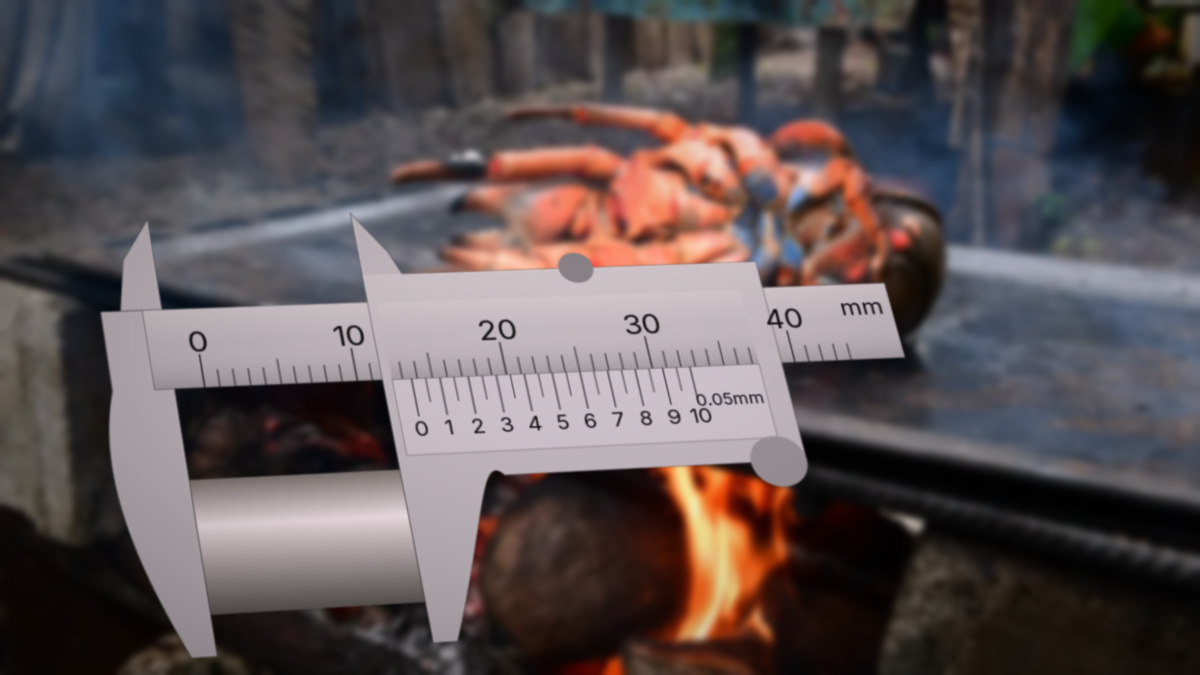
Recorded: 13.6 mm
